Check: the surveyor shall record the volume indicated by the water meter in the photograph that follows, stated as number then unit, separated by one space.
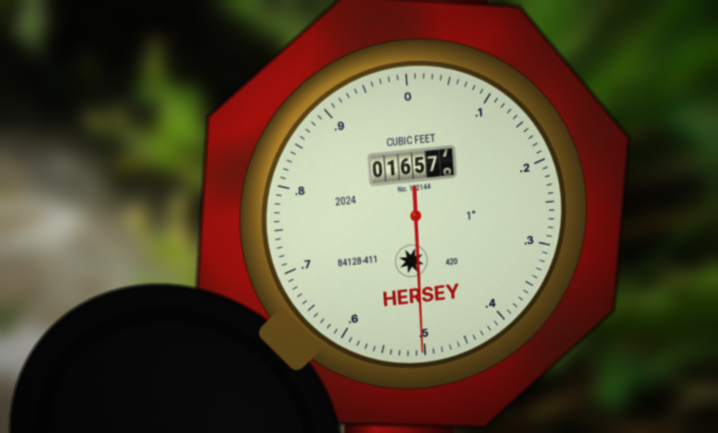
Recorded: 16577.50 ft³
